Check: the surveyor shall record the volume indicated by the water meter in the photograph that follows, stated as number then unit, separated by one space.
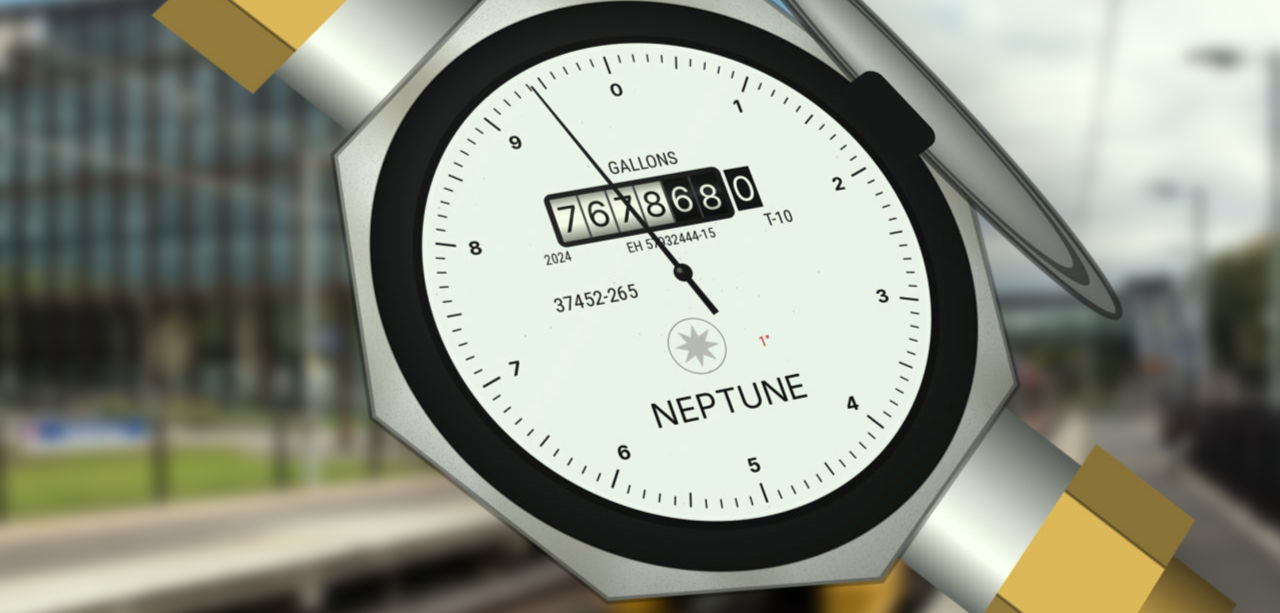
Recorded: 7678679.4 gal
